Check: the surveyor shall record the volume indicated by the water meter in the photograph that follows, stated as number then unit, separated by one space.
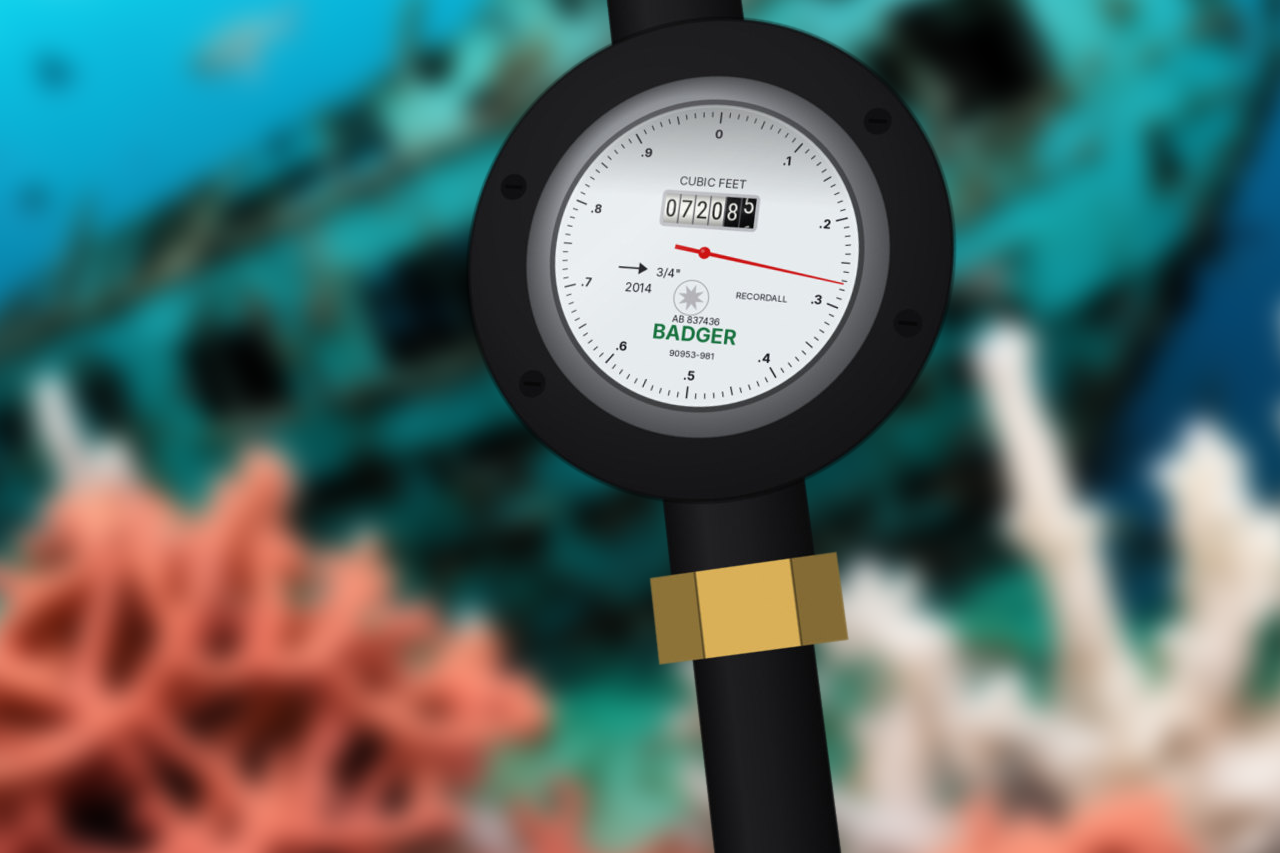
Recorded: 72085.27 ft³
